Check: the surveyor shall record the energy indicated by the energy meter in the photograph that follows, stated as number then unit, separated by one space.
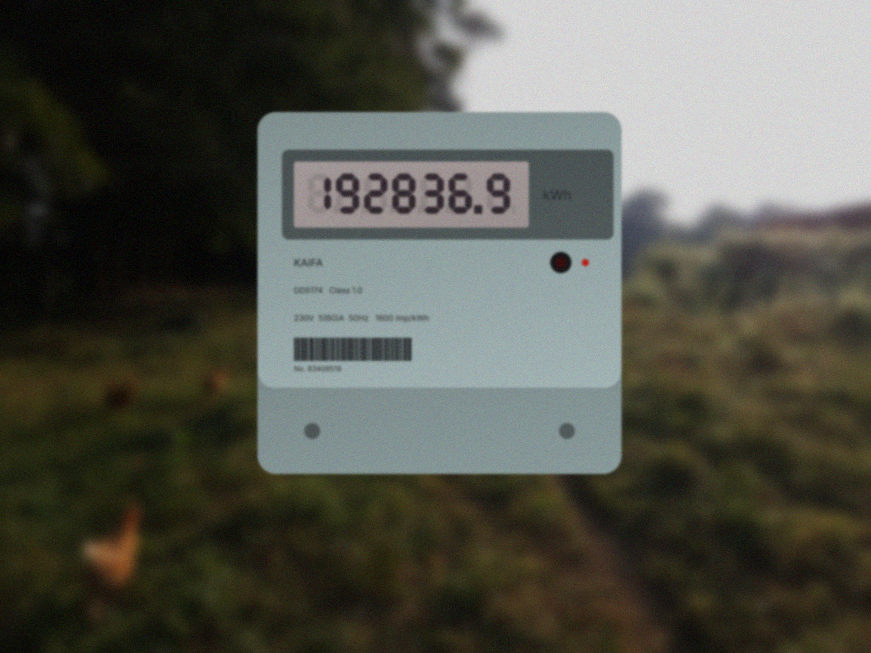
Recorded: 192836.9 kWh
